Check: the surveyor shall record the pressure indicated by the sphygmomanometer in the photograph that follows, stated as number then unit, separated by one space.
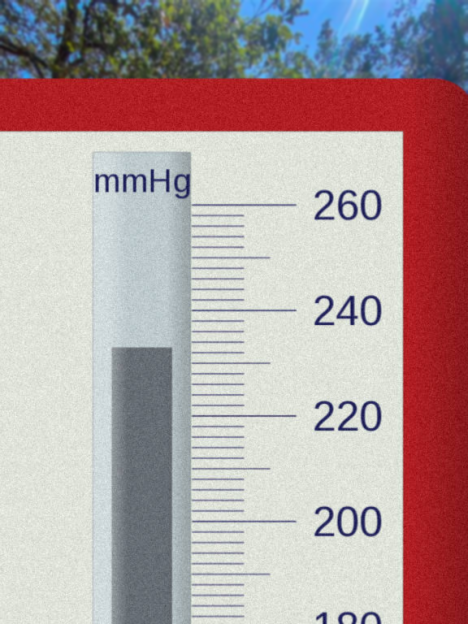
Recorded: 233 mmHg
